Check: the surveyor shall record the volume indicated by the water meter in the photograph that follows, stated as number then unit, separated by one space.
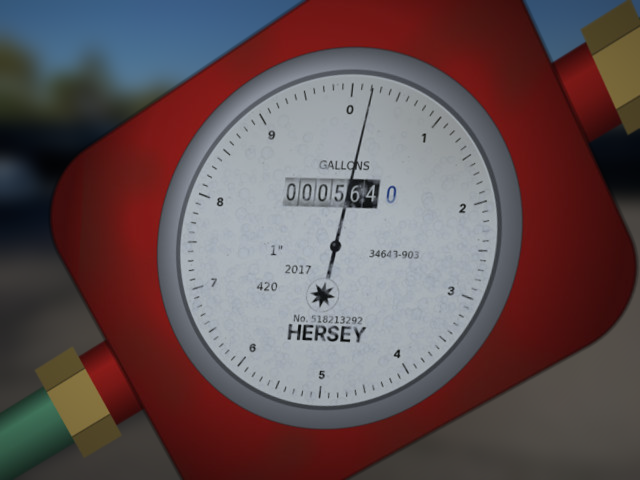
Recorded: 5640.2 gal
